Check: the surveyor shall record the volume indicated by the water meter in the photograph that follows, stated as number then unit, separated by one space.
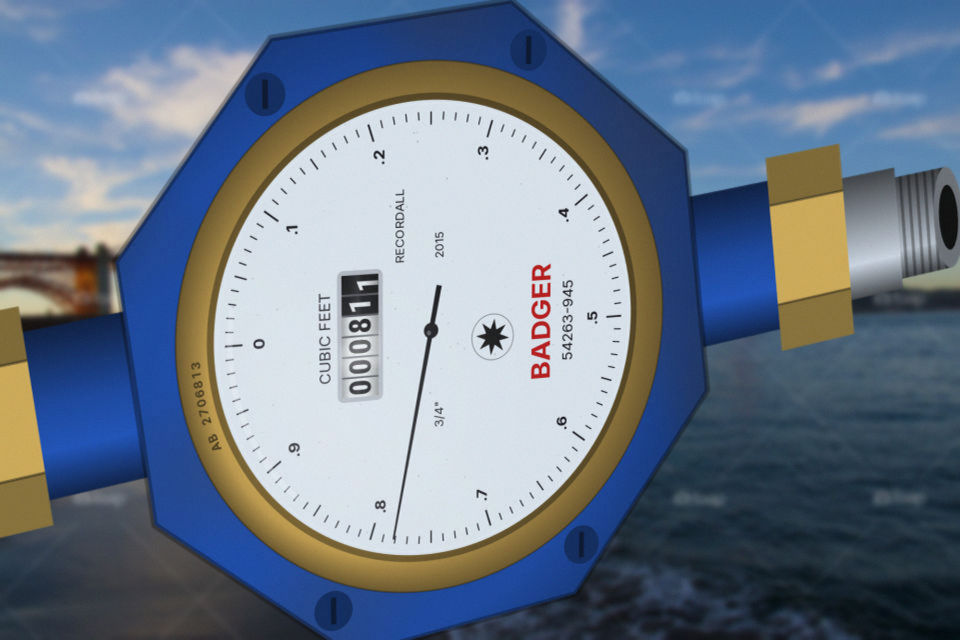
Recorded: 810.78 ft³
